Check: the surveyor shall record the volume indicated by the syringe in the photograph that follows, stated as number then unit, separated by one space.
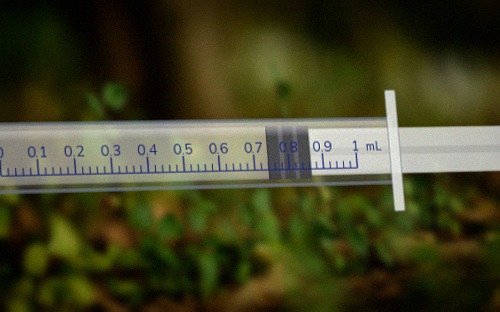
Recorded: 0.74 mL
